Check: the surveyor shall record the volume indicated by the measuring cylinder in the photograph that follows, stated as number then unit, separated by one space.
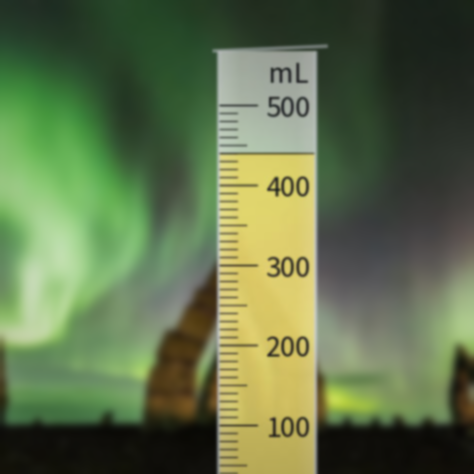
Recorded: 440 mL
